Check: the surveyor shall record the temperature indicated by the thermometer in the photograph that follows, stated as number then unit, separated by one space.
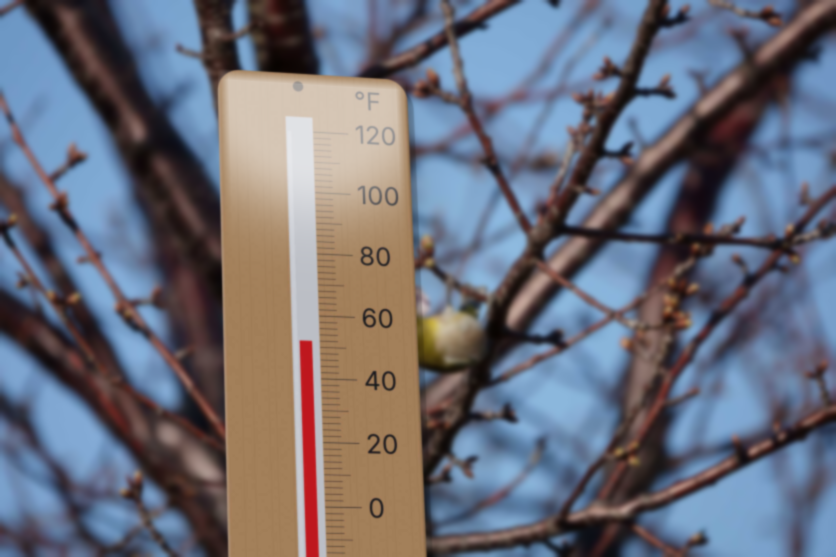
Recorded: 52 °F
